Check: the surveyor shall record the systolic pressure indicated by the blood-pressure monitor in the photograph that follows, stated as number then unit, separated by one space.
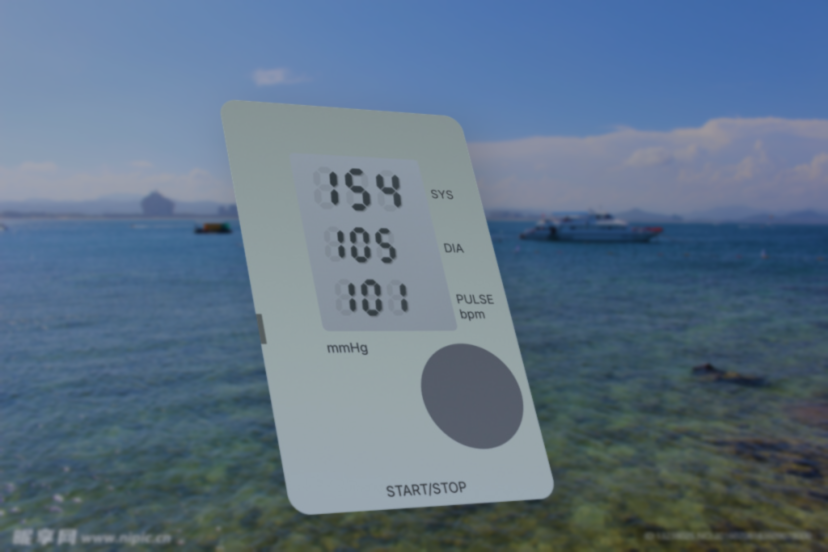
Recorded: 154 mmHg
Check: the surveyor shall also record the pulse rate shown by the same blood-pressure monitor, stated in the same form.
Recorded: 101 bpm
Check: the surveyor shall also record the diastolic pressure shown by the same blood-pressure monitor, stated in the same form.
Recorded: 105 mmHg
